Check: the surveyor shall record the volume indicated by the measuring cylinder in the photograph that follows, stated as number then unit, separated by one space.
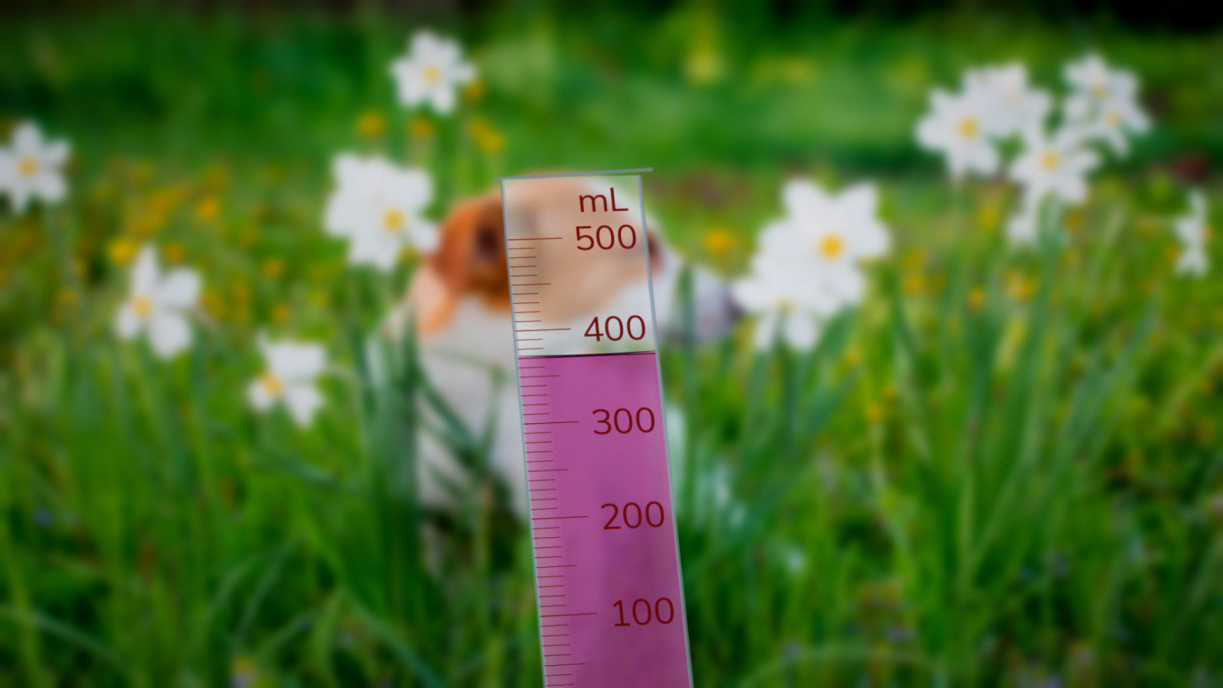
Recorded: 370 mL
